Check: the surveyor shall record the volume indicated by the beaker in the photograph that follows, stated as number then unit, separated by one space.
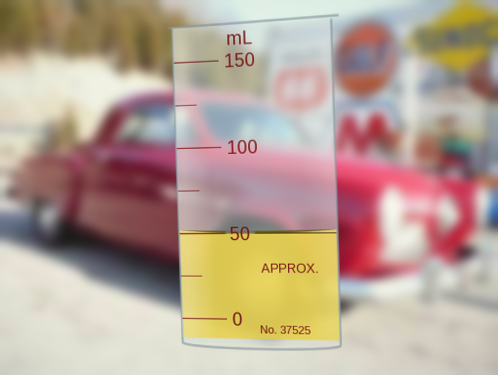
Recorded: 50 mL
